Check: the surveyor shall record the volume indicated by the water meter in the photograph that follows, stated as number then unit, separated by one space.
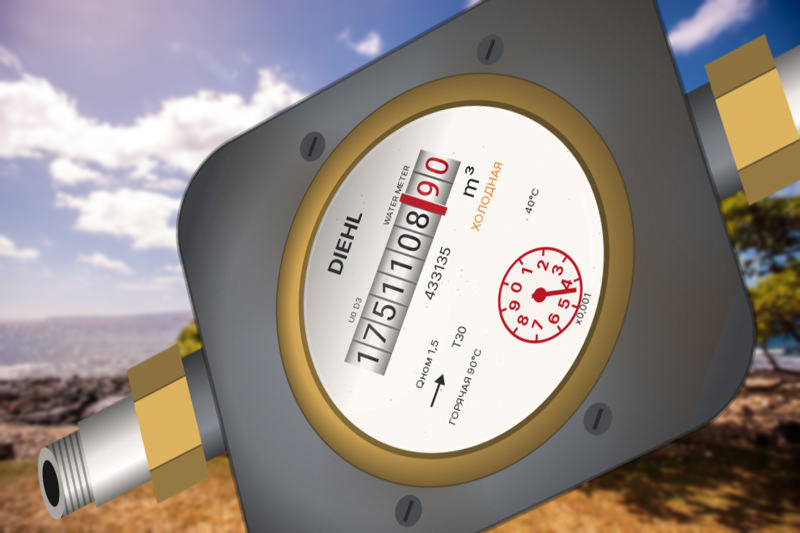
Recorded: 1751108.904 m³
